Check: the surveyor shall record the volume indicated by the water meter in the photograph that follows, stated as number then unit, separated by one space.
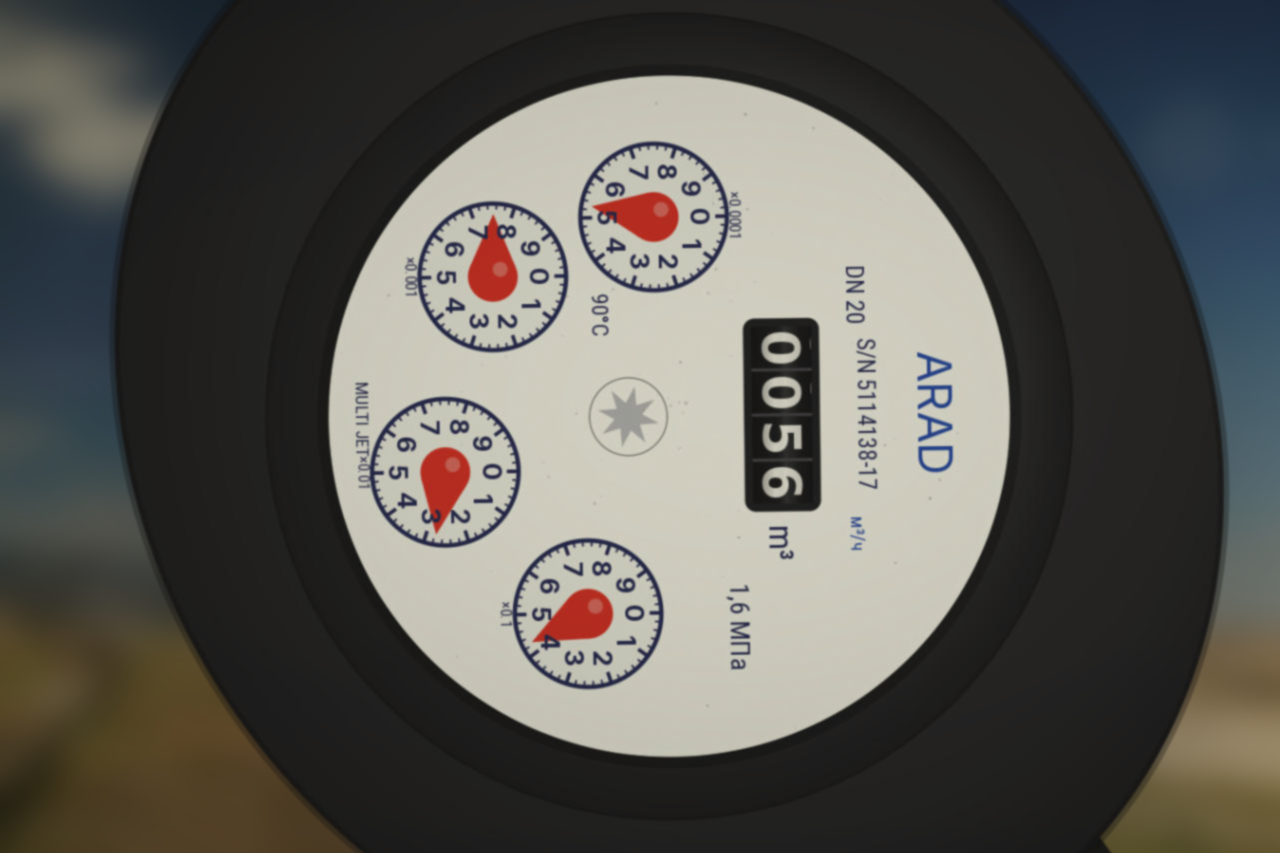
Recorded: 56.4275 m³
